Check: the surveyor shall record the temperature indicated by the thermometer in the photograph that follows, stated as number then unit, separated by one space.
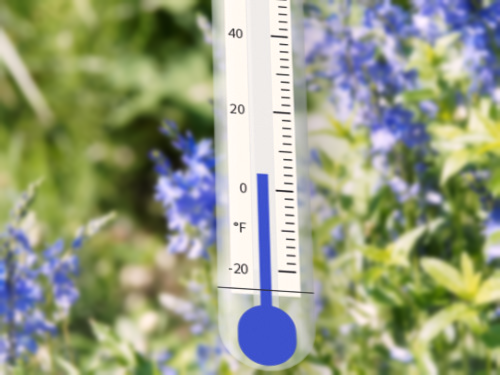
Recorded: 4 °F
